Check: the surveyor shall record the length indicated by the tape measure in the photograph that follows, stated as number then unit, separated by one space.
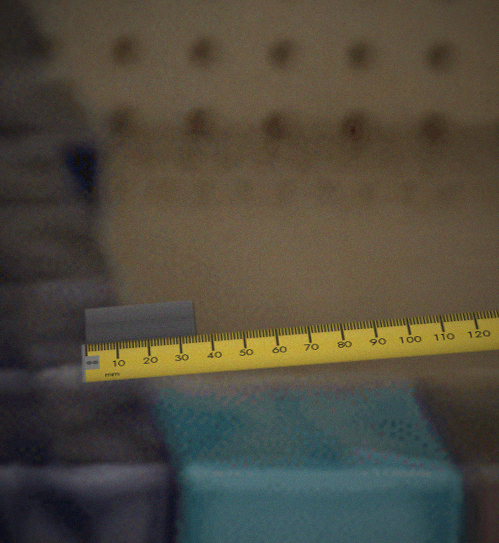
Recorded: 35 mm
